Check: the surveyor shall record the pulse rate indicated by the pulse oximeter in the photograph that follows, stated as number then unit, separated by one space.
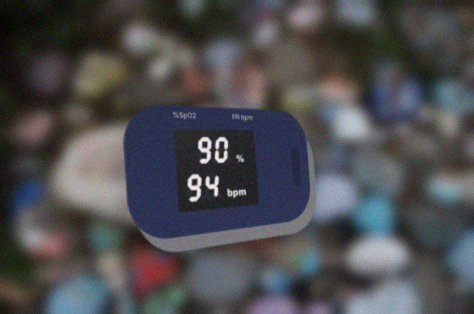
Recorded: 94 bpm
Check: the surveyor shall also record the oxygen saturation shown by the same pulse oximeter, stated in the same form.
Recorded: 90 %
